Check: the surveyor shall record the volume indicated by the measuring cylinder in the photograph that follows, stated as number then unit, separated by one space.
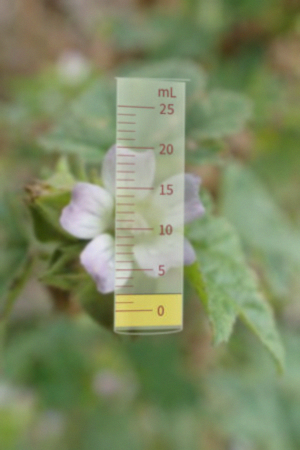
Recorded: 2 mL
